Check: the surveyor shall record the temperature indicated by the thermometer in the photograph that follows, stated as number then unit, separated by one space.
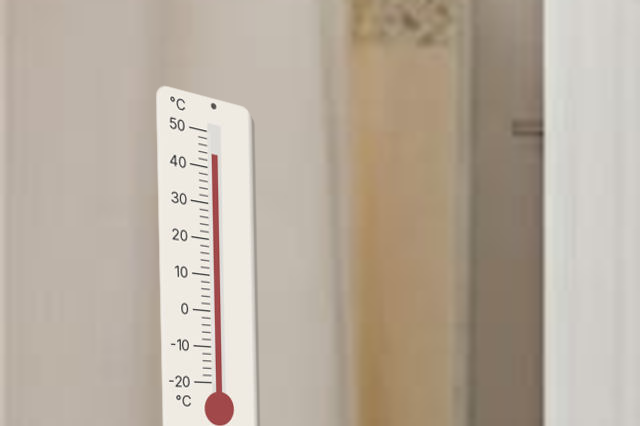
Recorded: 44 °C
